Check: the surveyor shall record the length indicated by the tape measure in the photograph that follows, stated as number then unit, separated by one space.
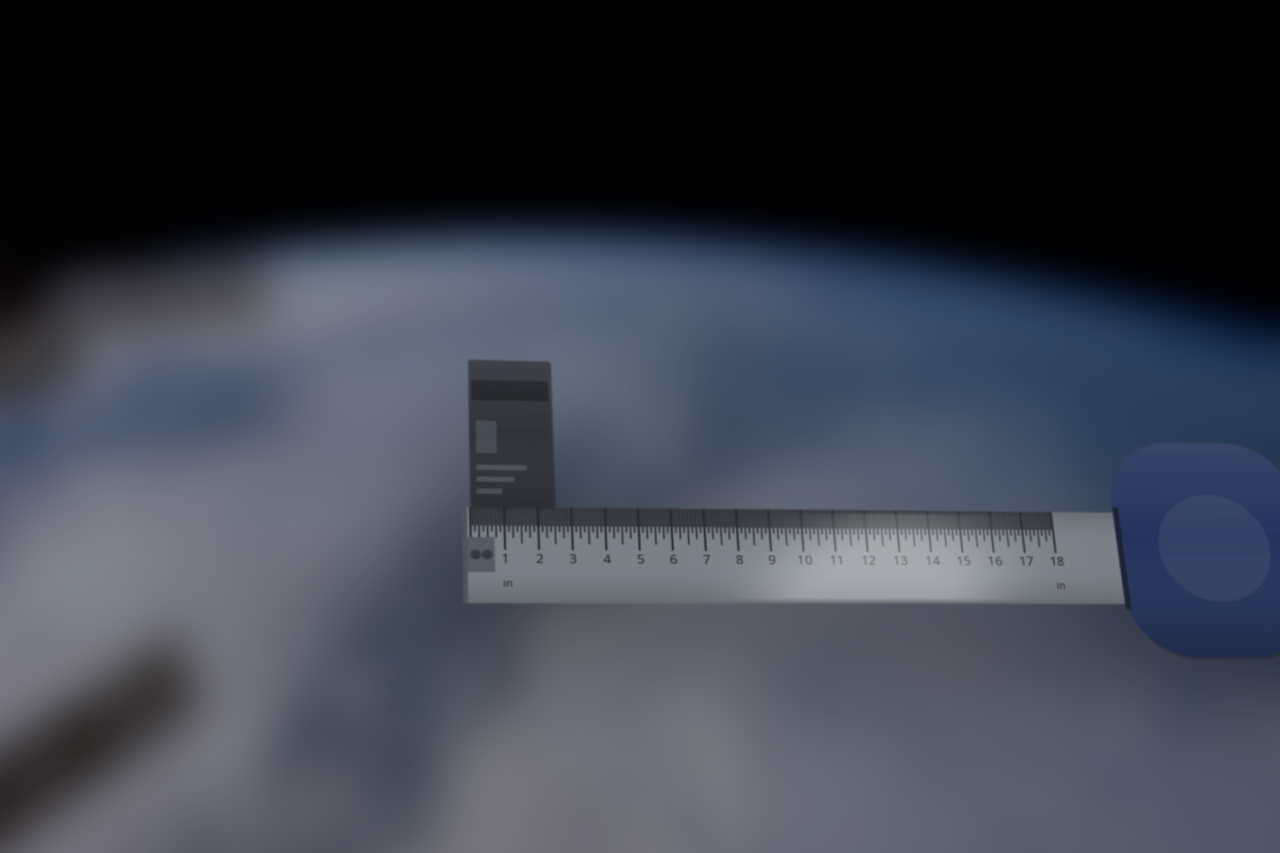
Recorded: 2.5 in
